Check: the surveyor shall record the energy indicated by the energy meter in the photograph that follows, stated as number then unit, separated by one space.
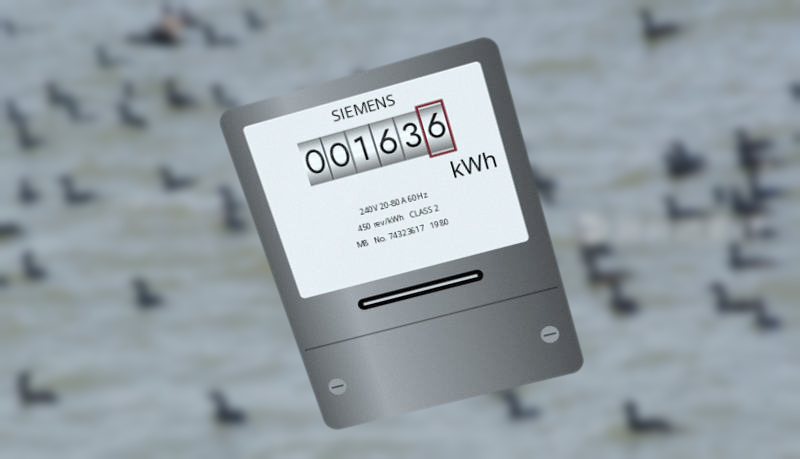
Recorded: 163.6 kWh
